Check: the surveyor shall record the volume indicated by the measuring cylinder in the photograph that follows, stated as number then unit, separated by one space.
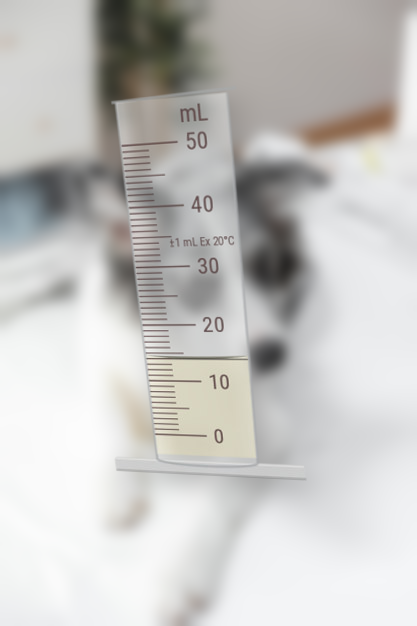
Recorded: 14 mL
